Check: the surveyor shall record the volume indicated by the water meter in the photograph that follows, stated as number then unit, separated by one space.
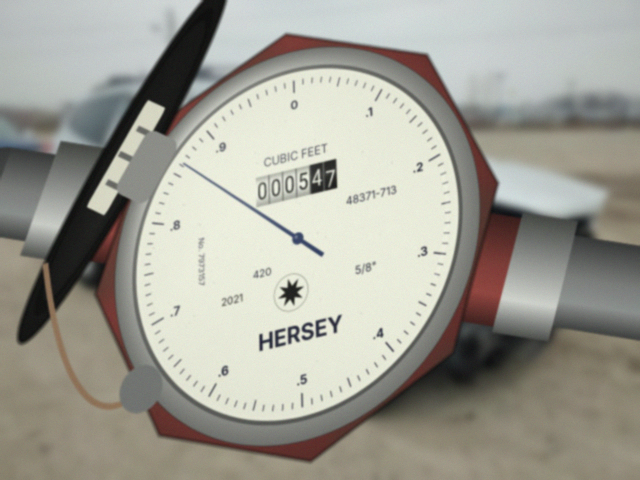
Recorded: 546.86 ft³
